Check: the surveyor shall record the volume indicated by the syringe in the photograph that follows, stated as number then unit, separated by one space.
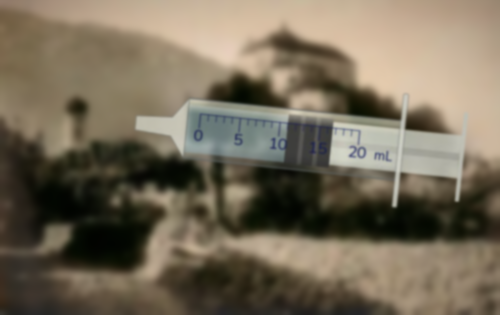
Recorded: 11 mL
